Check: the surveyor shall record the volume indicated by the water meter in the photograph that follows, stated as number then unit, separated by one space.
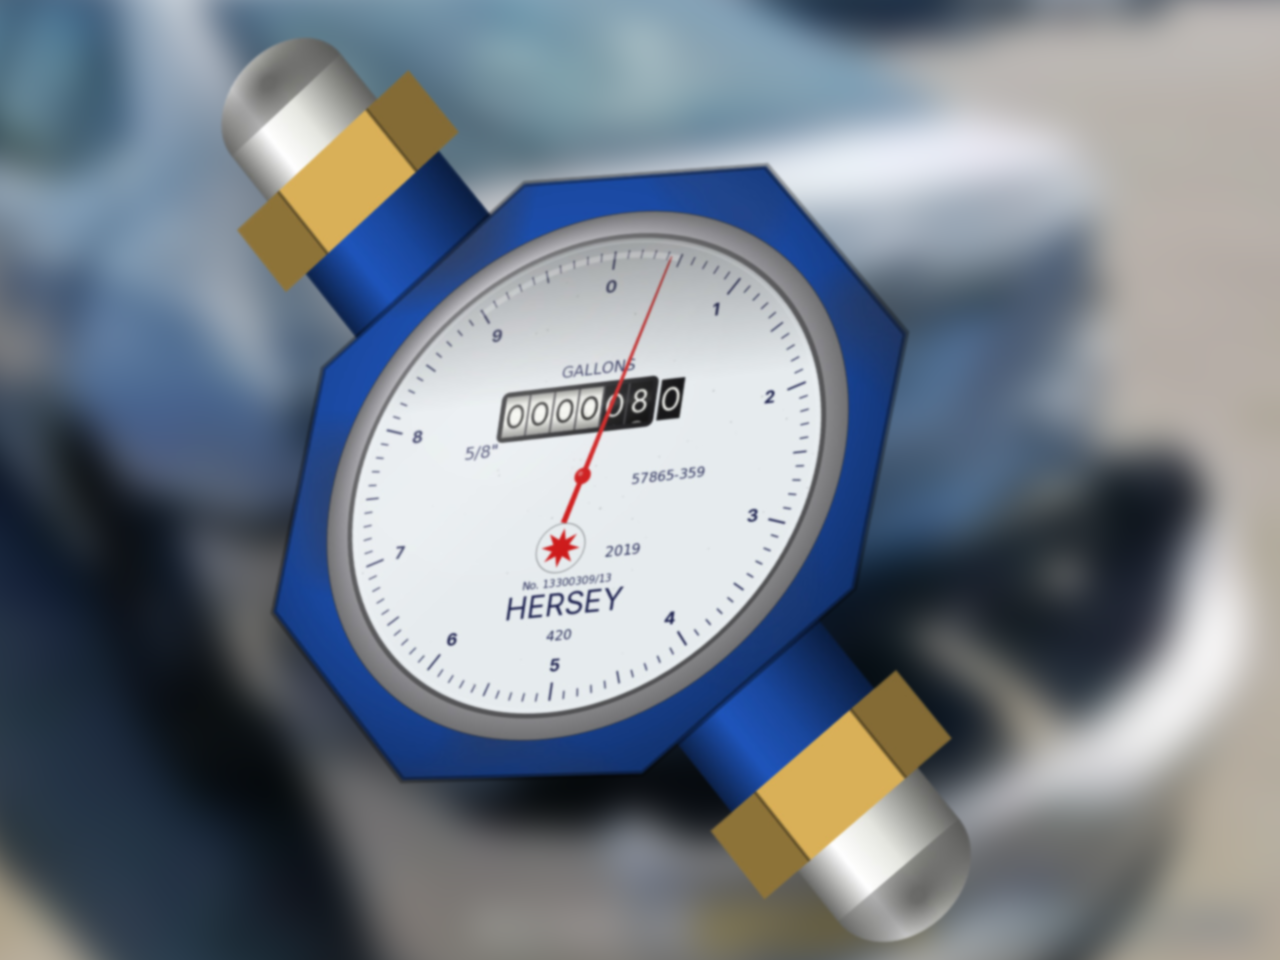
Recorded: 80.4 gal
